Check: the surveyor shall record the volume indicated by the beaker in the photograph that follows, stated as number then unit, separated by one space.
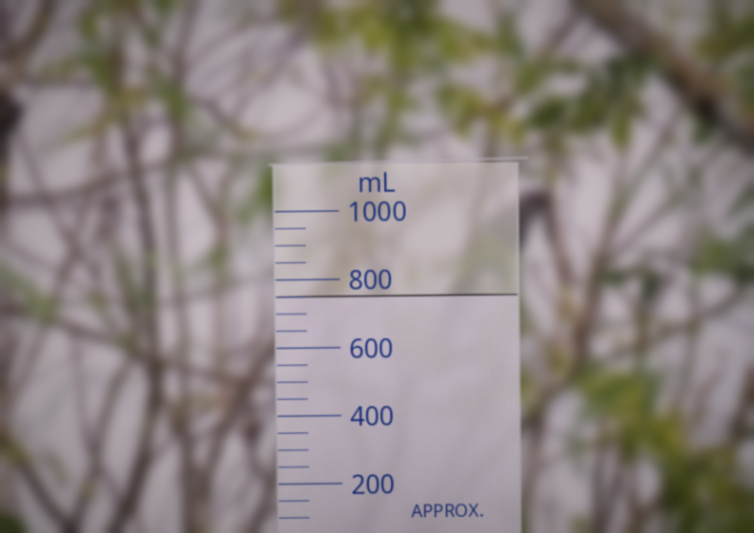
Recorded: 750 mL
